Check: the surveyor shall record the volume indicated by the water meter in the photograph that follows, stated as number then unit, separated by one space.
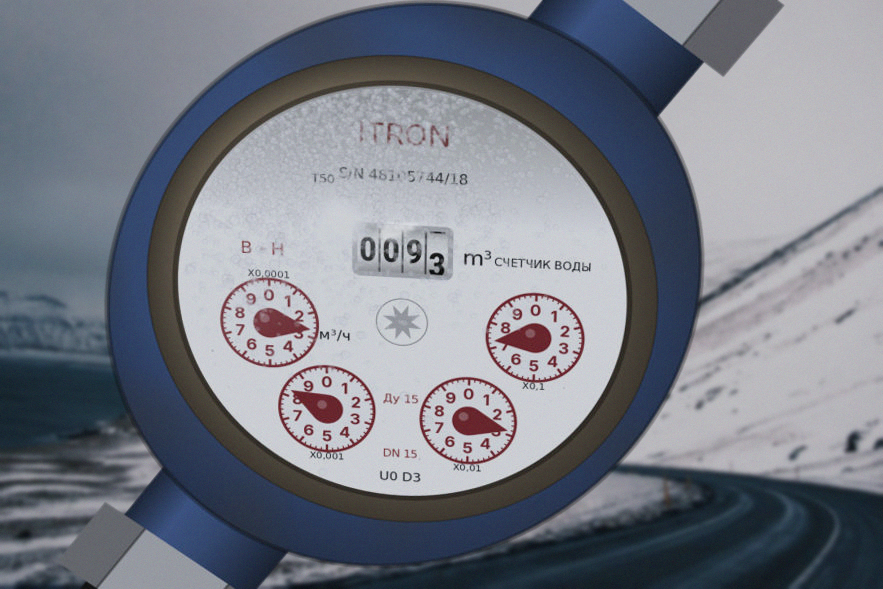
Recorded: 92.7282 m³
